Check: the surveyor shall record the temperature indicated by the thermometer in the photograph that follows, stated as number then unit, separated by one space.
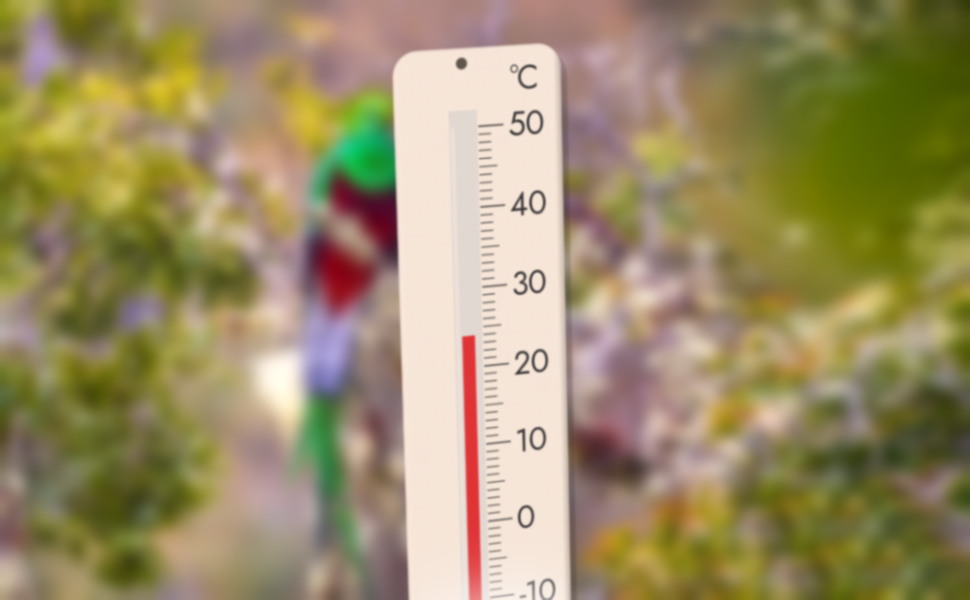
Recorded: 24 °C
